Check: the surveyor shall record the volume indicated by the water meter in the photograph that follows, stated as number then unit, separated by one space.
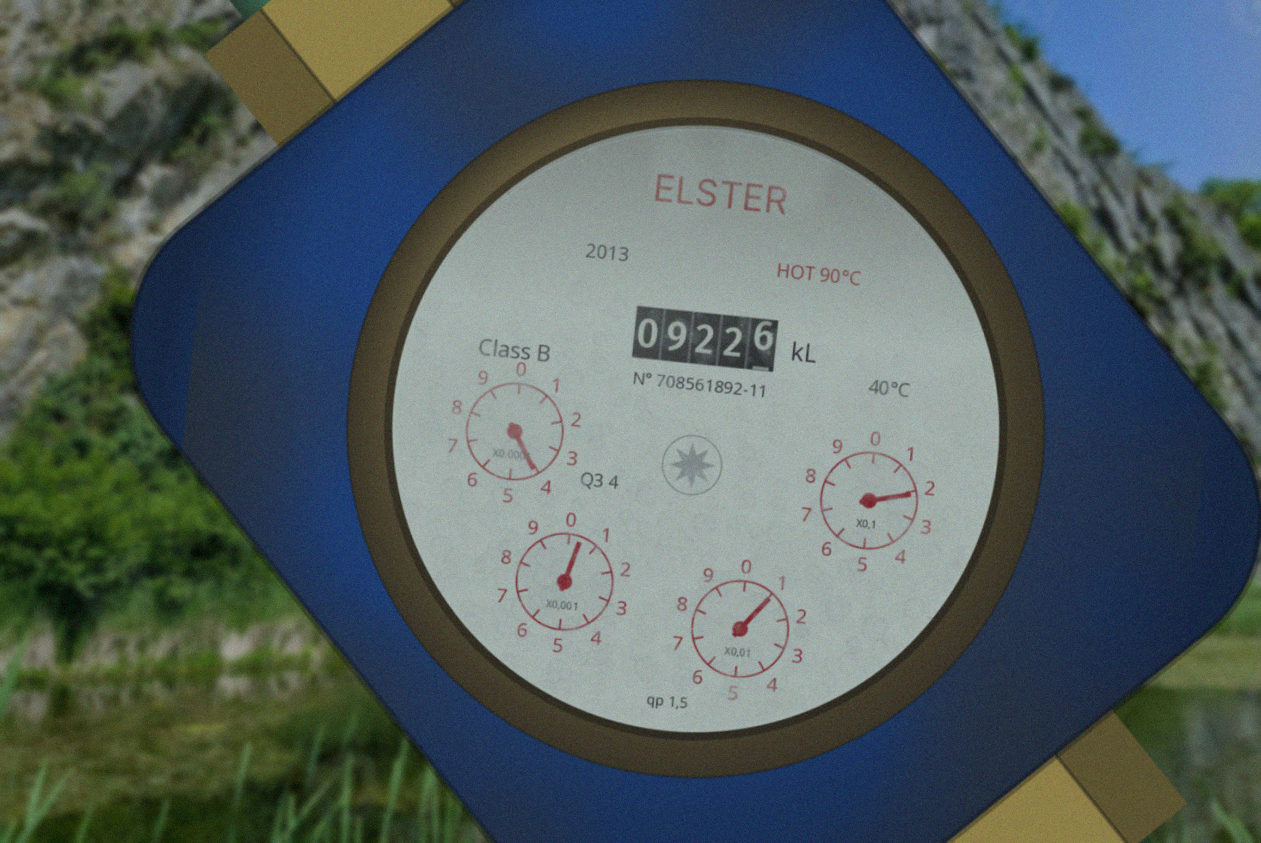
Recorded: 9226.2104 kL
